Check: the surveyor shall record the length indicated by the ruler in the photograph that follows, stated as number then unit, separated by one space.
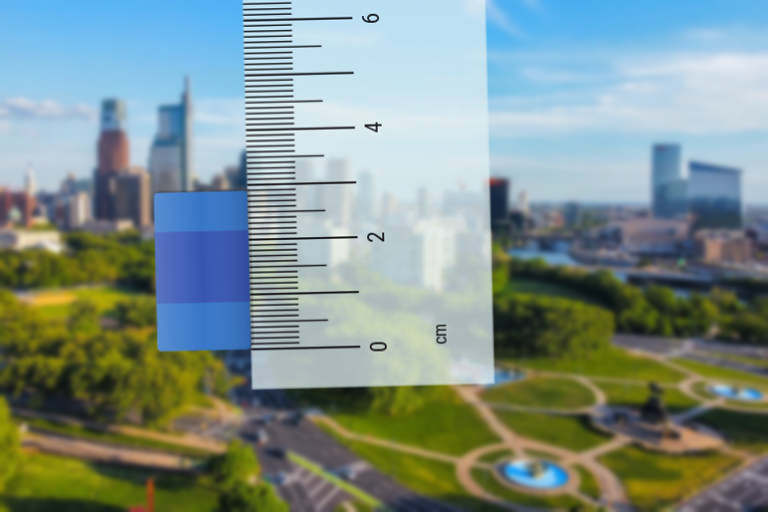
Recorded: 2.9 cm
